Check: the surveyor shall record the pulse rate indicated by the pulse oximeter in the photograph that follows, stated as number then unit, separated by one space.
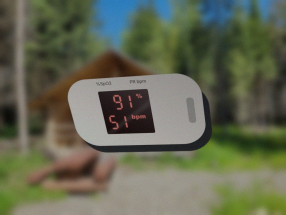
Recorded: 51 bpm
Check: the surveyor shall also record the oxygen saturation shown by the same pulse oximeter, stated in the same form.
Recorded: 91 %
